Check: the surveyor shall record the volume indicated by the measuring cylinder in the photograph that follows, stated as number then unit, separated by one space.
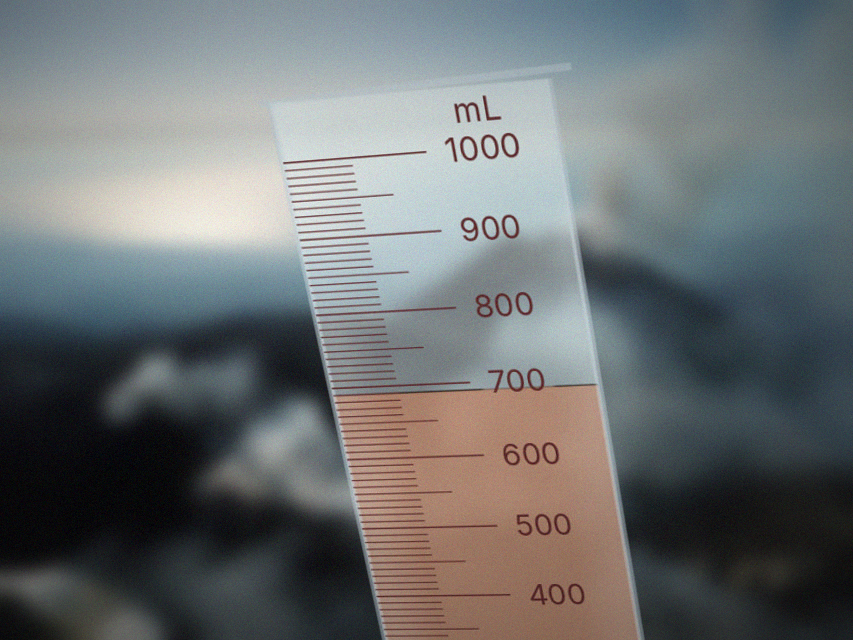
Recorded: 690 mL
